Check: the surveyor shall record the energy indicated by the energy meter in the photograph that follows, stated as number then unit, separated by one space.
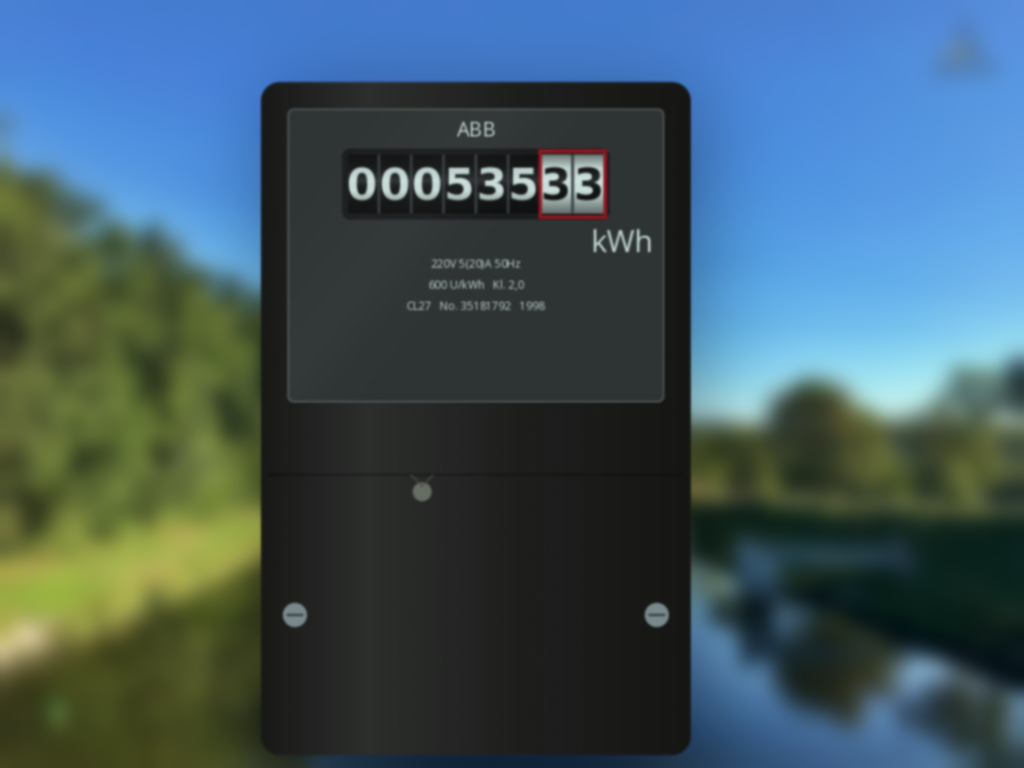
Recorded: 535.33 kWh
